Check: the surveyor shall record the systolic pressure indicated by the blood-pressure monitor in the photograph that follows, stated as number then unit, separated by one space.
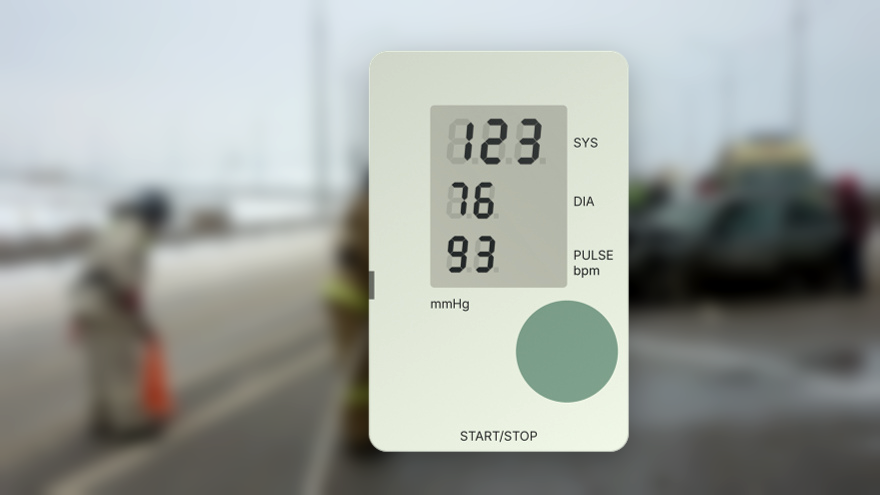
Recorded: 123 mmHg
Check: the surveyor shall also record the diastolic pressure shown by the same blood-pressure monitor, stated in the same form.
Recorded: 76 mmHg
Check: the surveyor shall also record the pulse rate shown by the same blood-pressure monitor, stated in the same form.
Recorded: 93 bpm
